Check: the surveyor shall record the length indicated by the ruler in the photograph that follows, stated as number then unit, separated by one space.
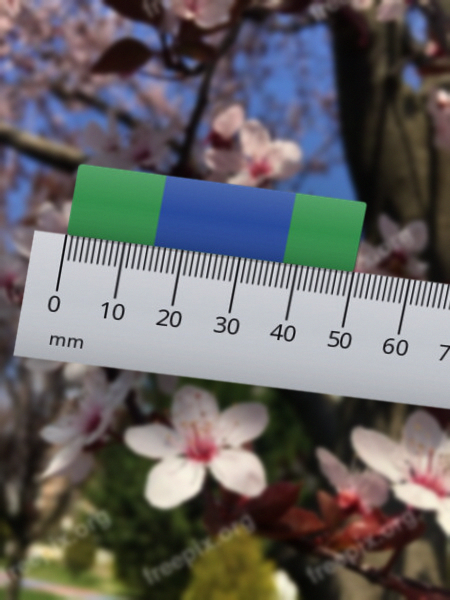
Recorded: 50 mm
